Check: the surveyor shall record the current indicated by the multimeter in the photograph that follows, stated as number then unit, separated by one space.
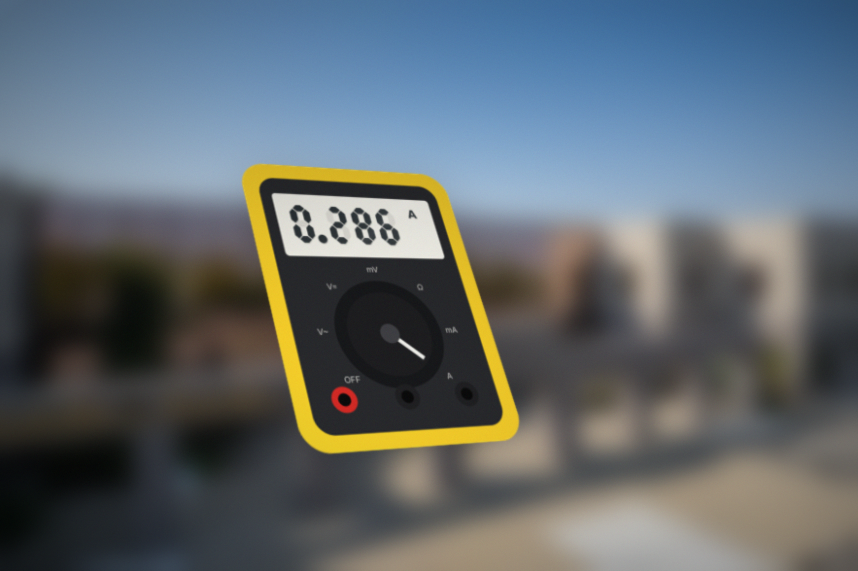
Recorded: 0.286 A
